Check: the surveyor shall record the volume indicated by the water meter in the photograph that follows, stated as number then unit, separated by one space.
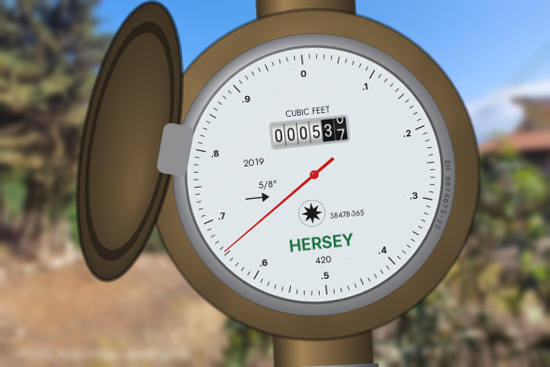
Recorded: 536.65 ft³
